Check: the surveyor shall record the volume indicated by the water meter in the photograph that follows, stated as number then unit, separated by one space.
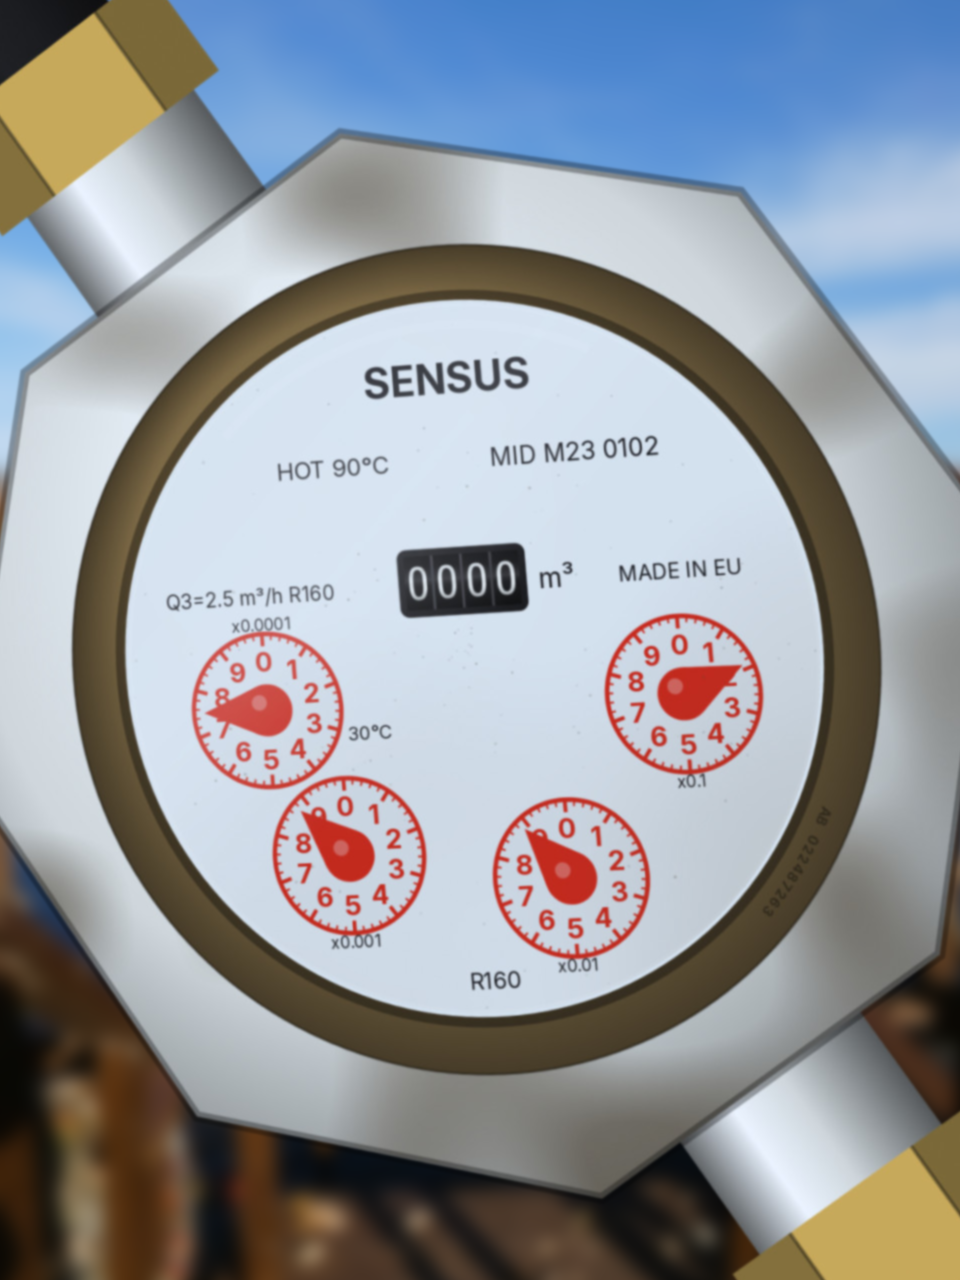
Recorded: 0.1887 m³
